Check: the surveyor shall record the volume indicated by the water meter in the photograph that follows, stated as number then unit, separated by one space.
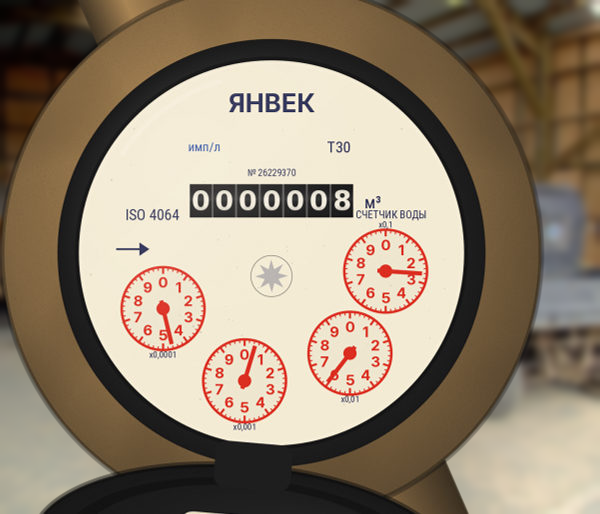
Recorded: 8.2604 m³
